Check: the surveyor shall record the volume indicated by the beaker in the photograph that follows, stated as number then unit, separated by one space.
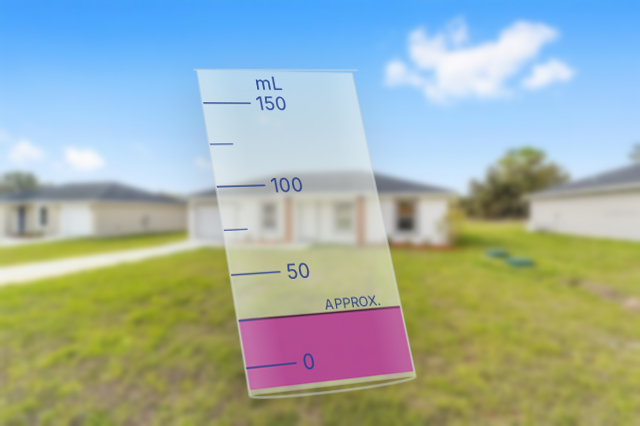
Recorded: 25 mL
